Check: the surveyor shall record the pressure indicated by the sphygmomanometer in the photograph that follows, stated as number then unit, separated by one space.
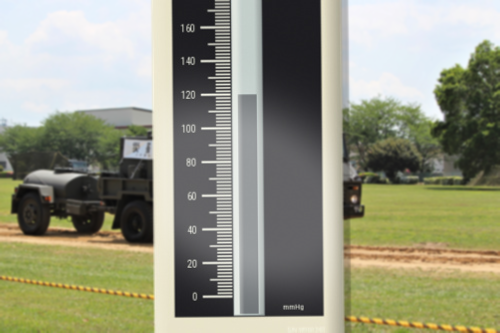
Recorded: 120 mmHg
